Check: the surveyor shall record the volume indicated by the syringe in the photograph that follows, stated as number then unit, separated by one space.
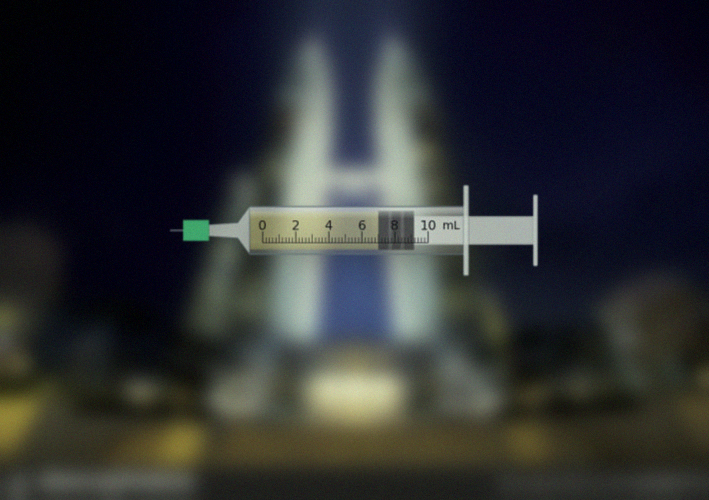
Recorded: 7 mL
